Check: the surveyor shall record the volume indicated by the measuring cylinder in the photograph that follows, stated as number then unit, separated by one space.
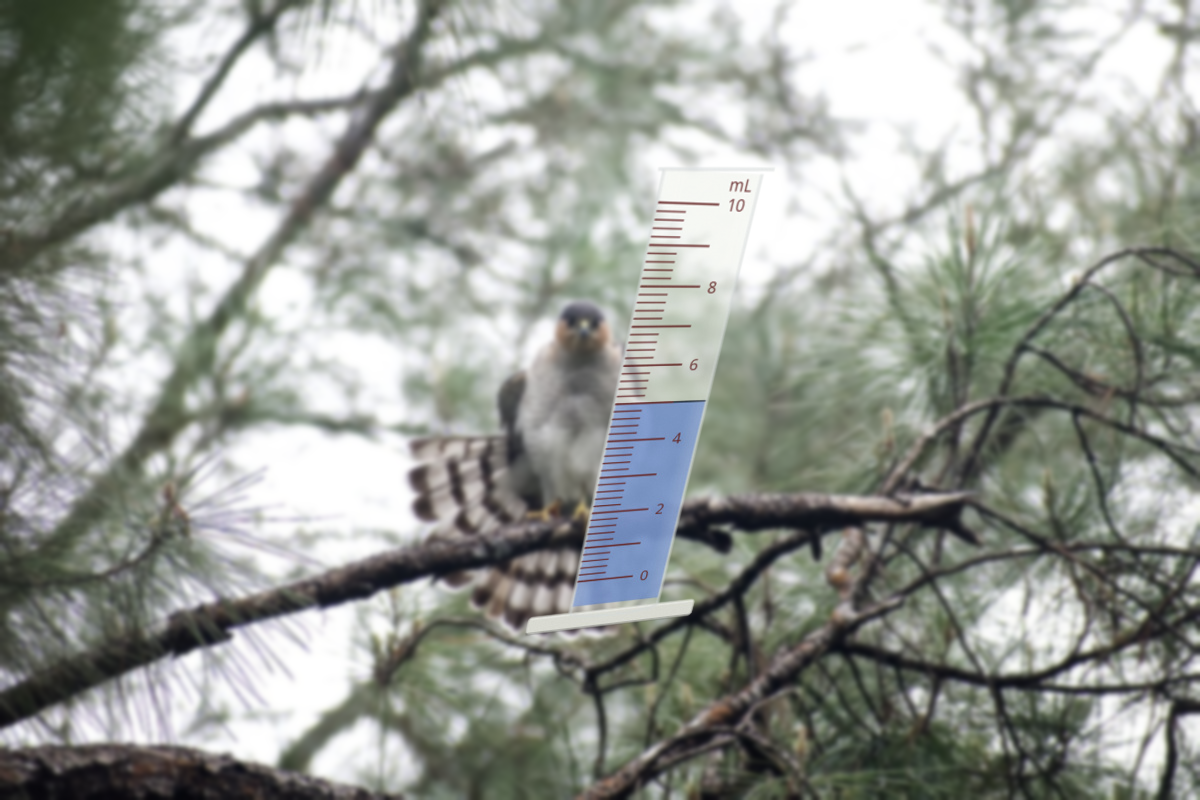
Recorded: 5 mL
